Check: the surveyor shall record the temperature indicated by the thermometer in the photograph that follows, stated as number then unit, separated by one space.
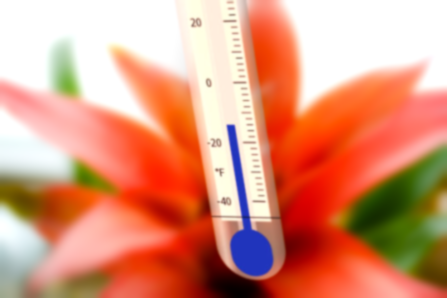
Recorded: -14 °F
